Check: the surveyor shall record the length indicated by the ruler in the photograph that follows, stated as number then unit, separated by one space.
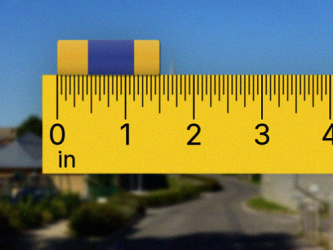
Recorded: 1.5 in
